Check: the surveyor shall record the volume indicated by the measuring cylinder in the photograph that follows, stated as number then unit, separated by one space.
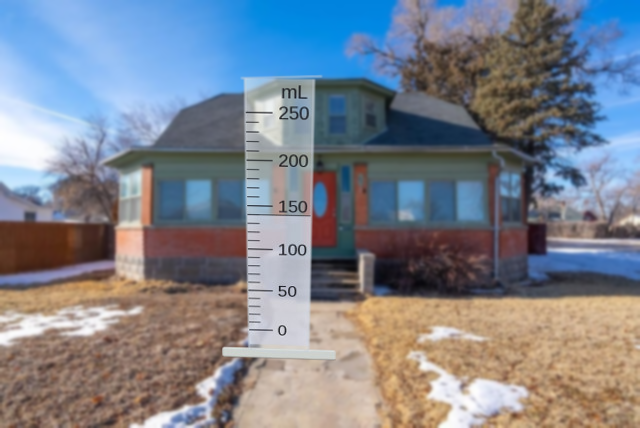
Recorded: 140 mL
